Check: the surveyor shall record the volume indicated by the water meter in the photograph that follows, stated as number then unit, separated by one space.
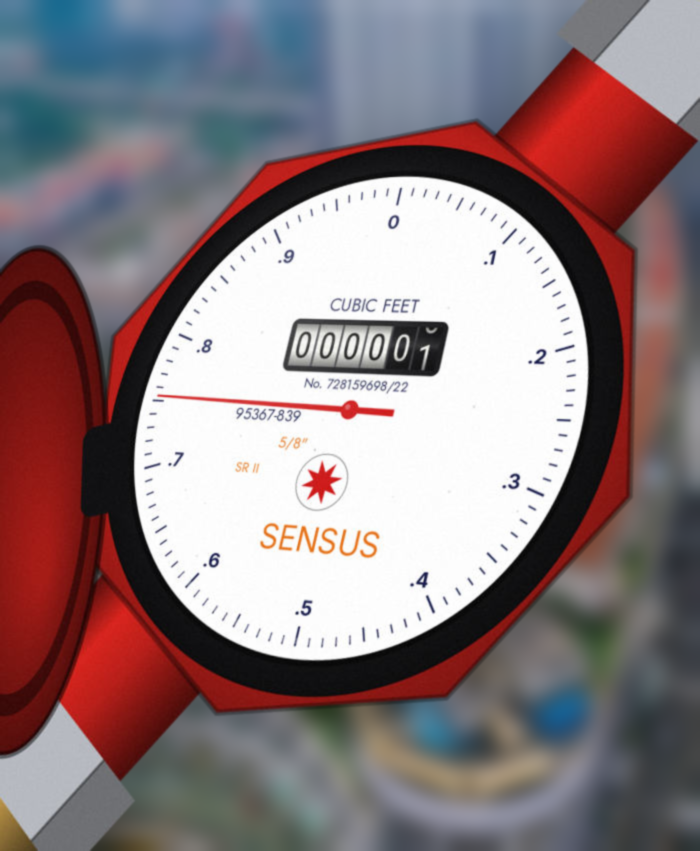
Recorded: 0.75 ft³
